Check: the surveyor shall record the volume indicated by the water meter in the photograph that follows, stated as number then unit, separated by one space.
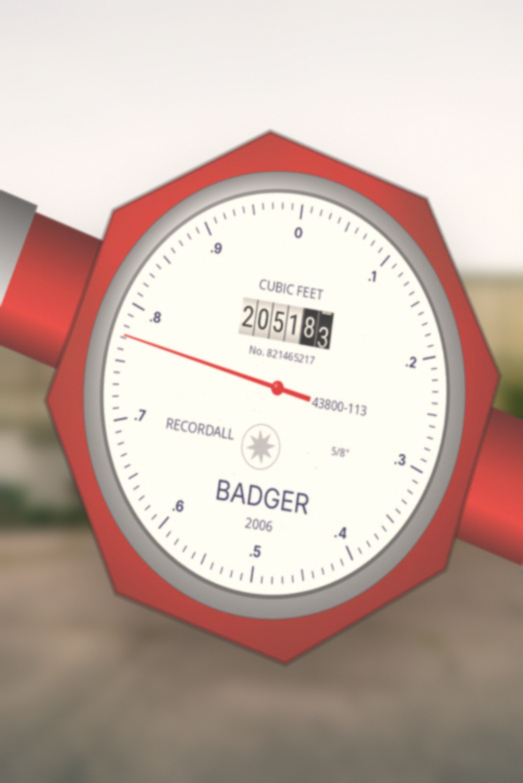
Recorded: 205182.77 ft³
